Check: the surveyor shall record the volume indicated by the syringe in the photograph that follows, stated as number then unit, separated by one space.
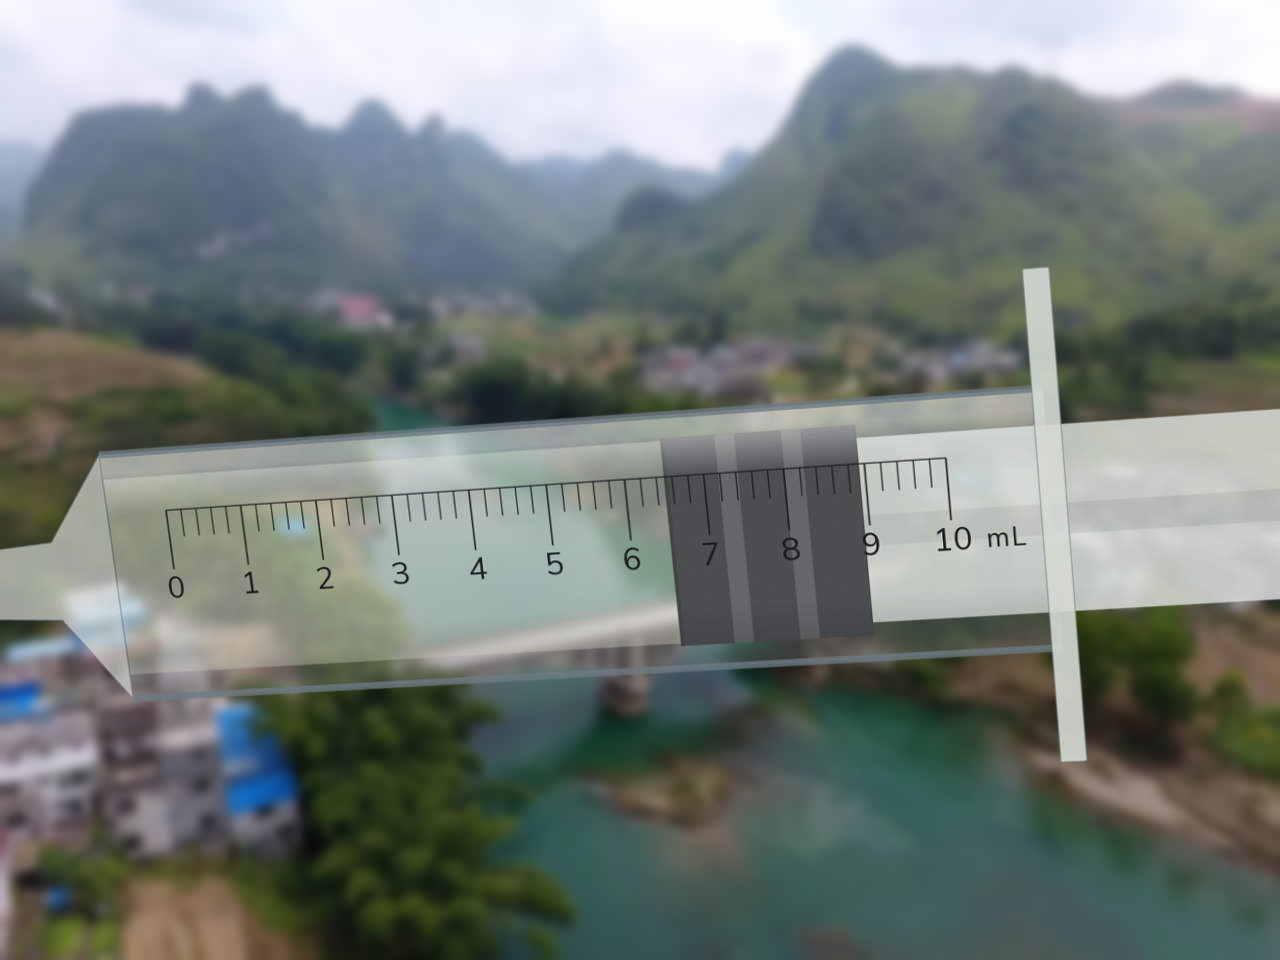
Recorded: 6.5 mL
